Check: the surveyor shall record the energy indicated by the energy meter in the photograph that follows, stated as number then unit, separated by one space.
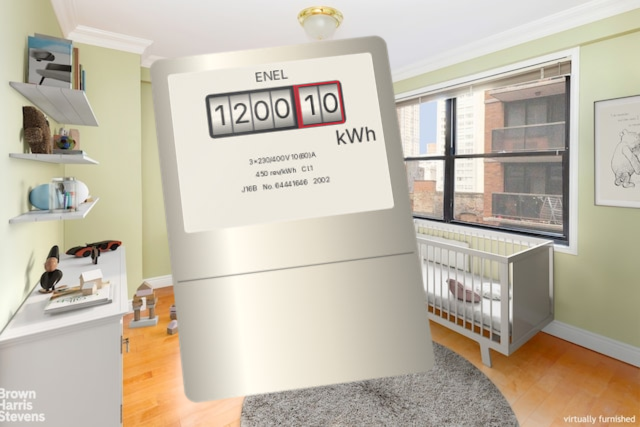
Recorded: 1200.10 kWh
